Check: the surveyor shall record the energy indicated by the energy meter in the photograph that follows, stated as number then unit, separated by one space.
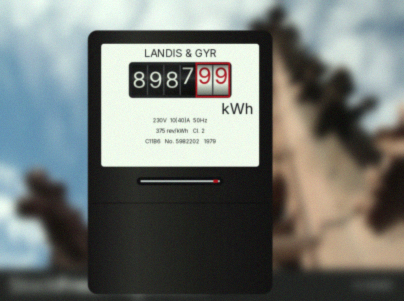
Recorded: 8987.99 kWh
